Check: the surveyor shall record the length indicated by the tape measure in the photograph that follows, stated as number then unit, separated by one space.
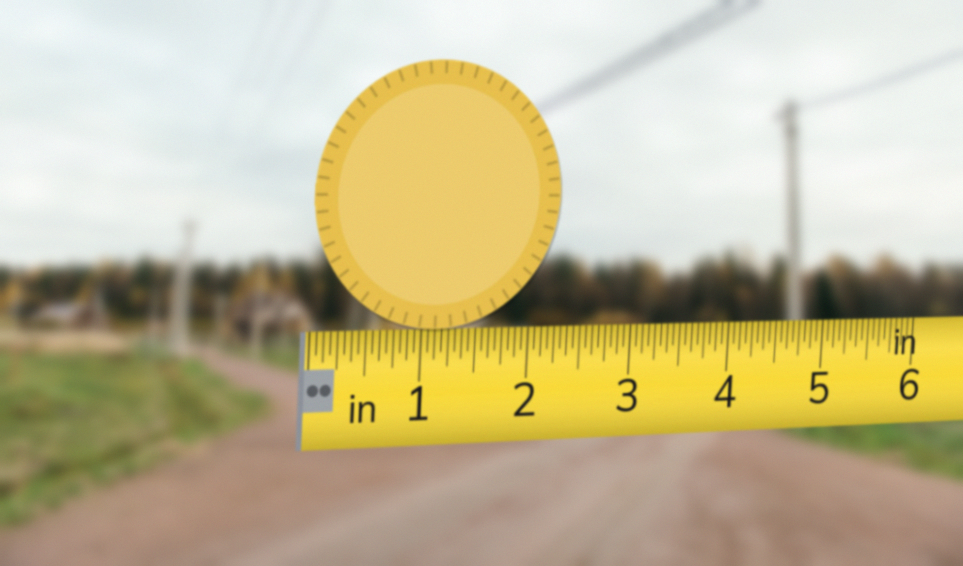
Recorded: 2.25 in
